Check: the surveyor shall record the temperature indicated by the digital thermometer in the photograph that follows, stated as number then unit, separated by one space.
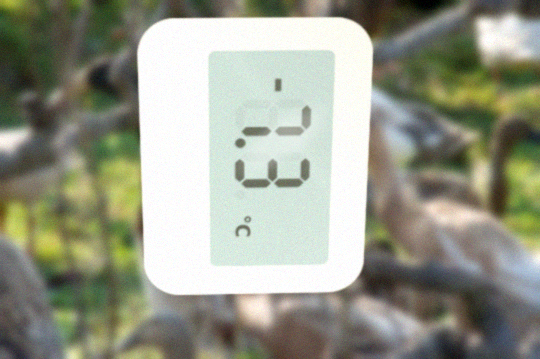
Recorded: -7.3 °C
